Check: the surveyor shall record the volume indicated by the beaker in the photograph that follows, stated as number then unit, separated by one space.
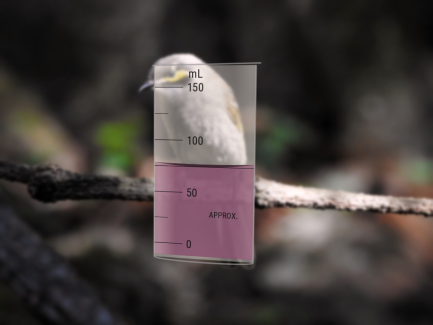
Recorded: 75 mL
